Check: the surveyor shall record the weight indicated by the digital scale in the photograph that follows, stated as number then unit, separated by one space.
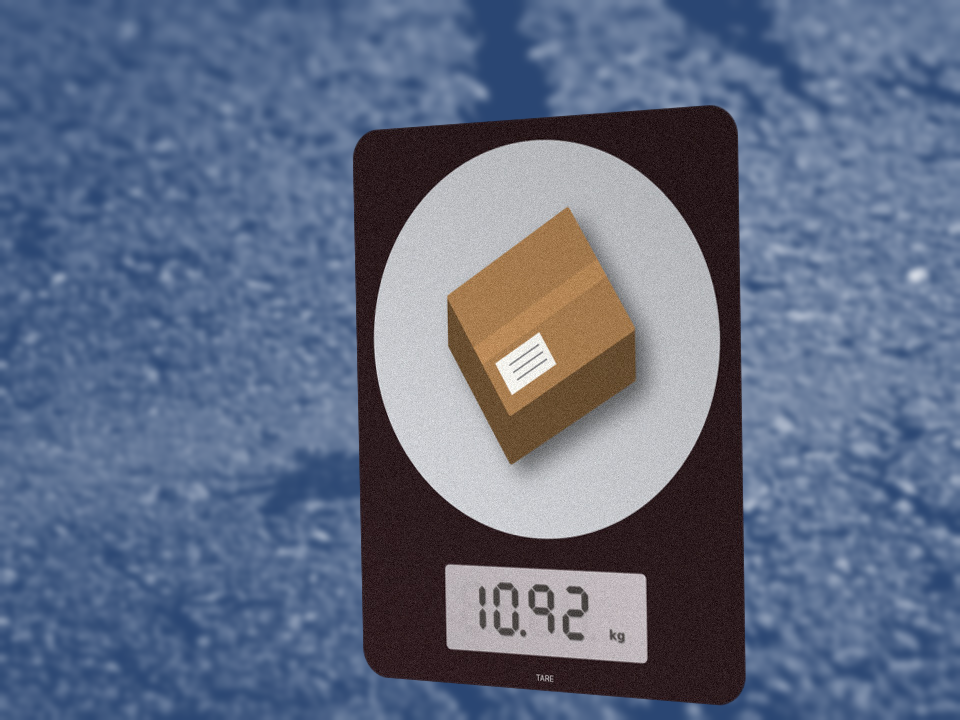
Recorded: 10.92 kg
